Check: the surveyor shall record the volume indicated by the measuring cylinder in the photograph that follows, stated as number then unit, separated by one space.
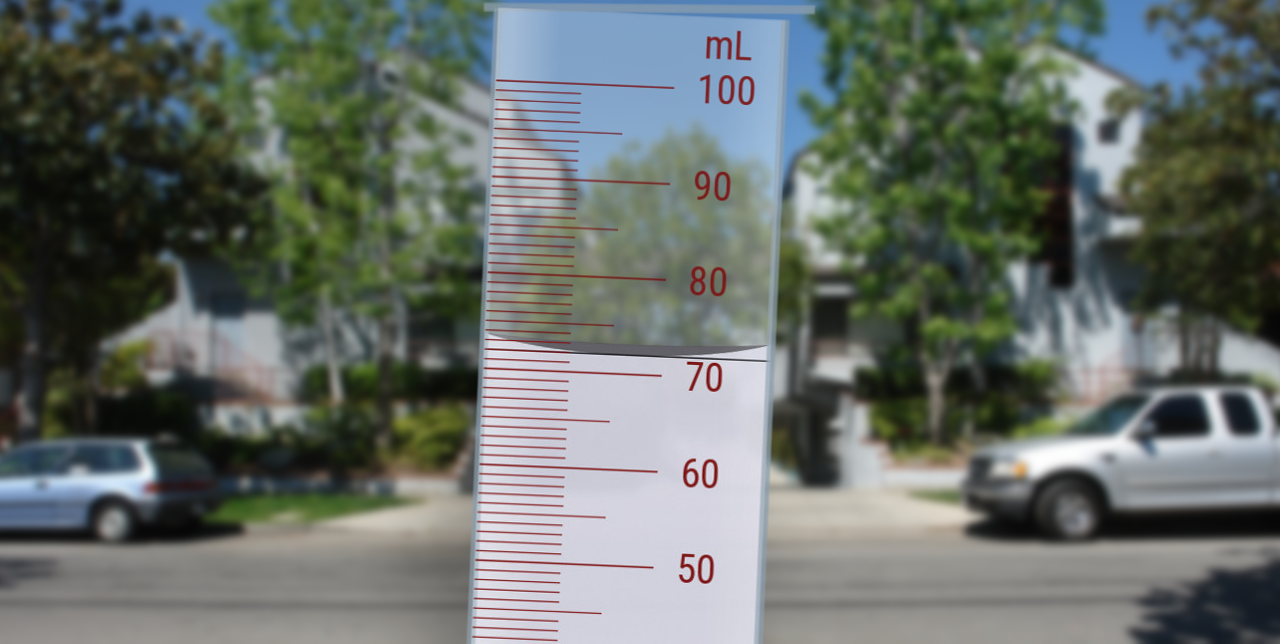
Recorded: 72 mL
